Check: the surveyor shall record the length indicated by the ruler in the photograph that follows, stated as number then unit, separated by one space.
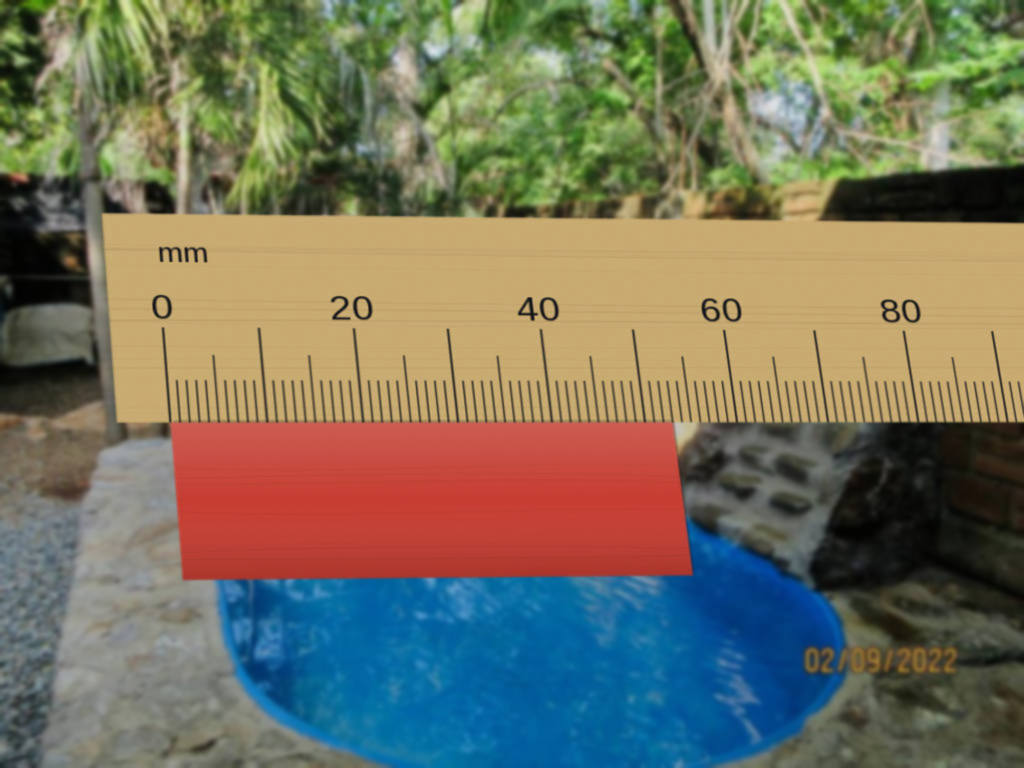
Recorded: 53 mm
